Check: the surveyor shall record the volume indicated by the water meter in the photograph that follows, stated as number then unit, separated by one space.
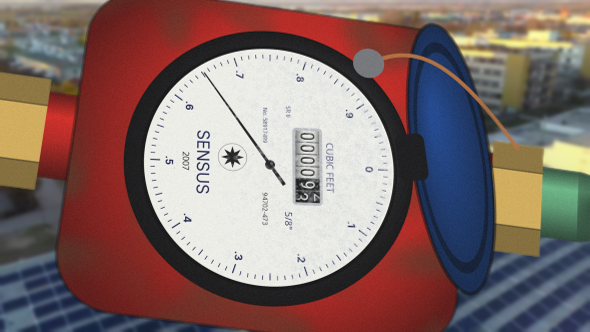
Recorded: 92.65 ft³
